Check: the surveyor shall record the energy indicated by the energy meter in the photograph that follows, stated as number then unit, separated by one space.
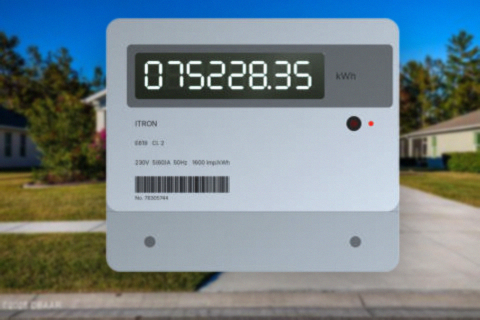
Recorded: 75228.35 kWh
